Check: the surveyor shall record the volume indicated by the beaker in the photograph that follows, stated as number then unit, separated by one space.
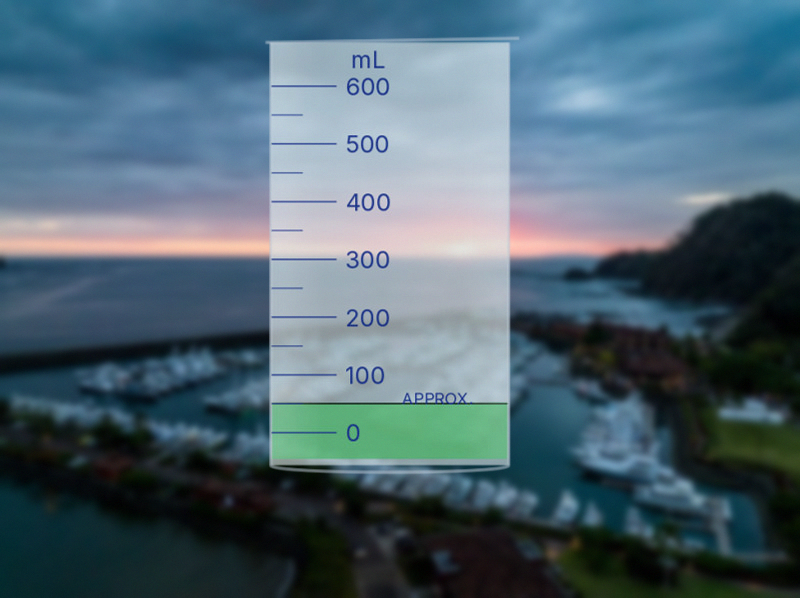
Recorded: 50 mL
